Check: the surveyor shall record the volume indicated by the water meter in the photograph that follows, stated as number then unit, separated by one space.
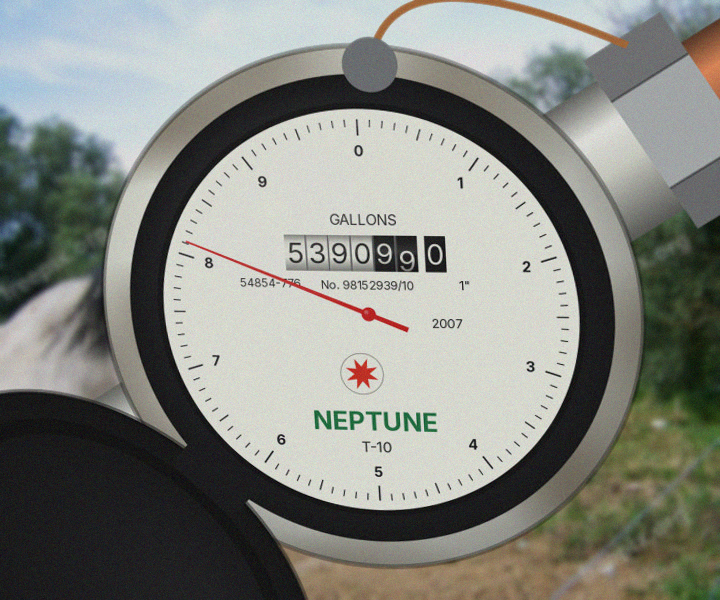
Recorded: 5390988.1 gal
